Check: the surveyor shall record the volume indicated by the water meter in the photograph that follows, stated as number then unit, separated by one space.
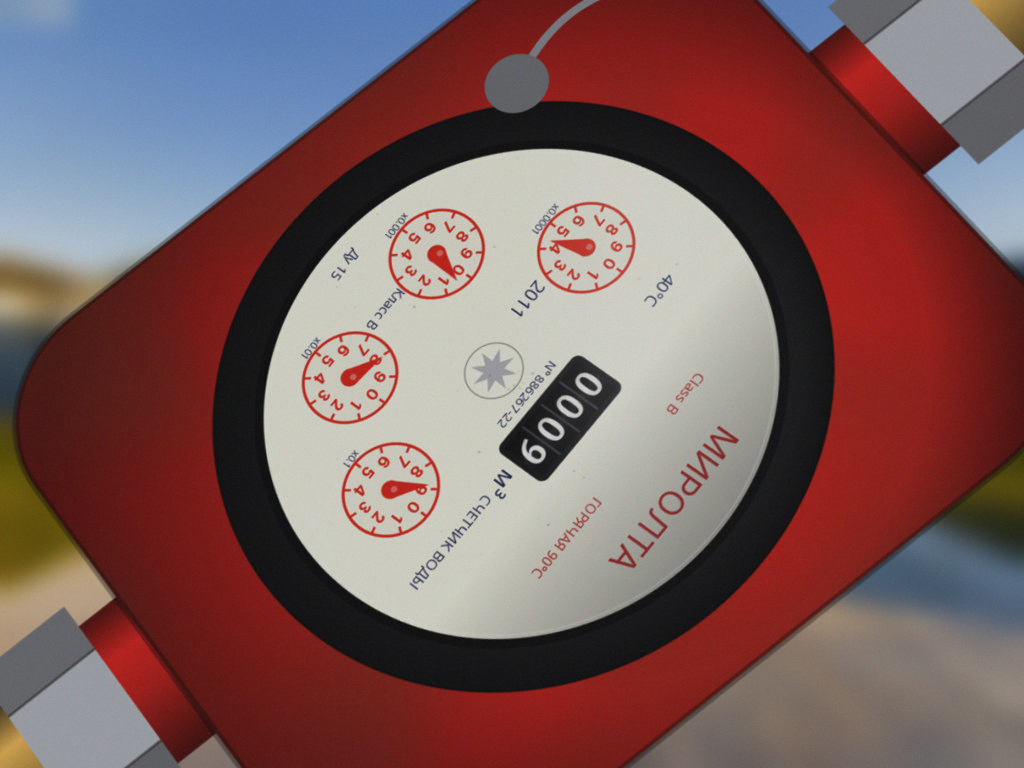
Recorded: 9.8804 m³
